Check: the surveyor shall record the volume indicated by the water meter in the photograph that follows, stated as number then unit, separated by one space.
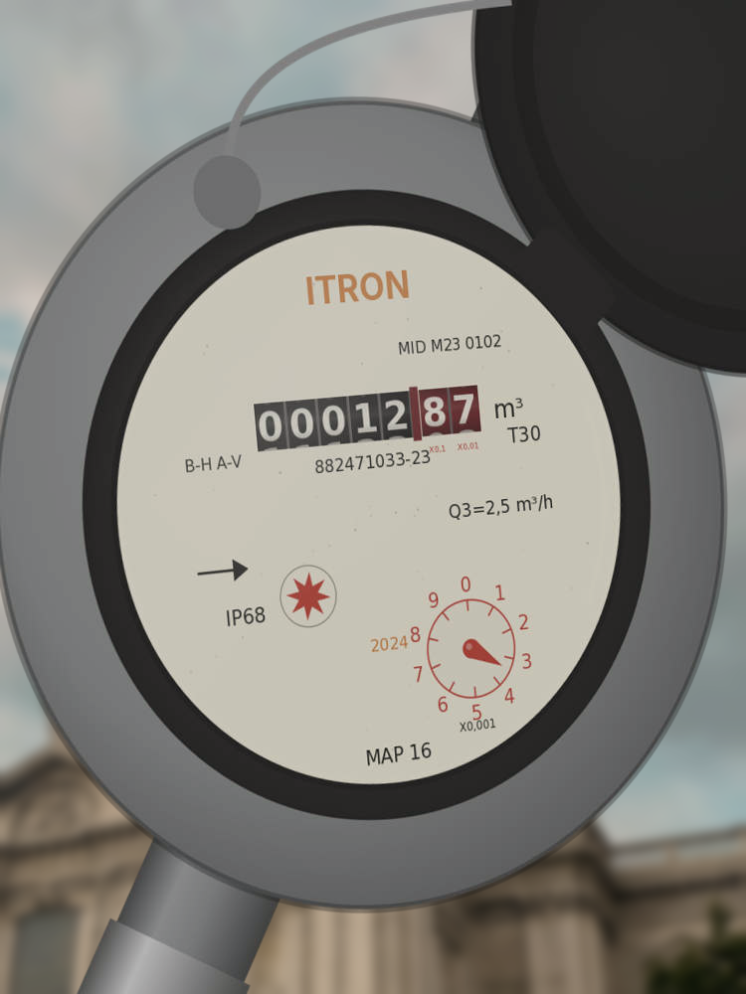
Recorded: 12.873 m³
